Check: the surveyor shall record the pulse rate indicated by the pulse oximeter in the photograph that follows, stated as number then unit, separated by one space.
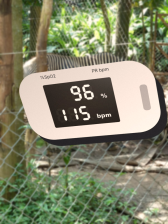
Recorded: 115 bpm
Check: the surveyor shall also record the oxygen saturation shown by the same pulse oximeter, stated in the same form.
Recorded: 96 %
